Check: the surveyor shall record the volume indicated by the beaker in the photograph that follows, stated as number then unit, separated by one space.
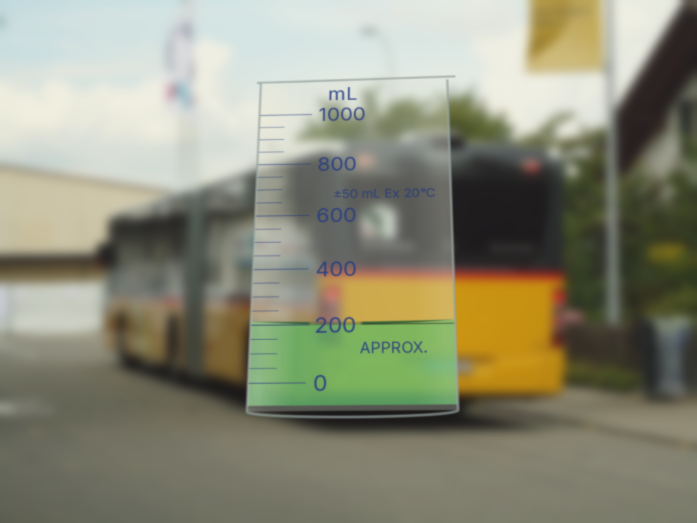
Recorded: 200 mL
